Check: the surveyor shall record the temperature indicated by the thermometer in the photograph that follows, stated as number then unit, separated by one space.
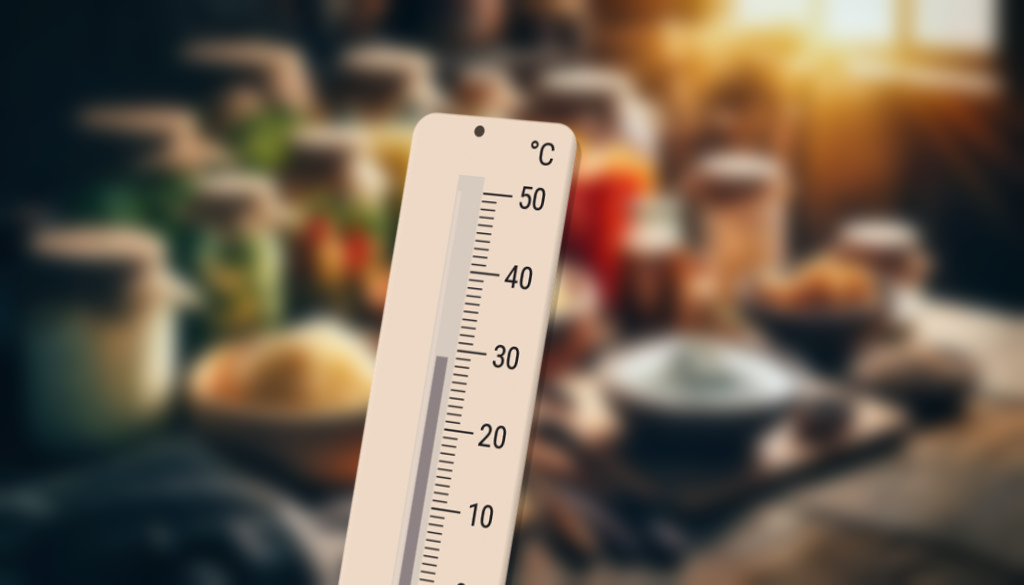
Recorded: 29 °C
